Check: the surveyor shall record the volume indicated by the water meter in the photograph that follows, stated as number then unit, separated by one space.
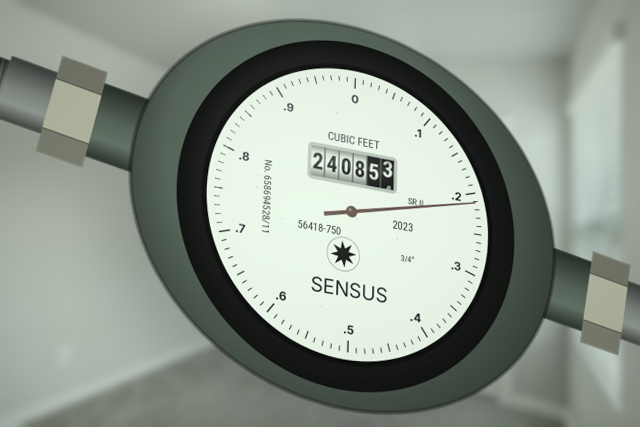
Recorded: 240853.21 ft³
